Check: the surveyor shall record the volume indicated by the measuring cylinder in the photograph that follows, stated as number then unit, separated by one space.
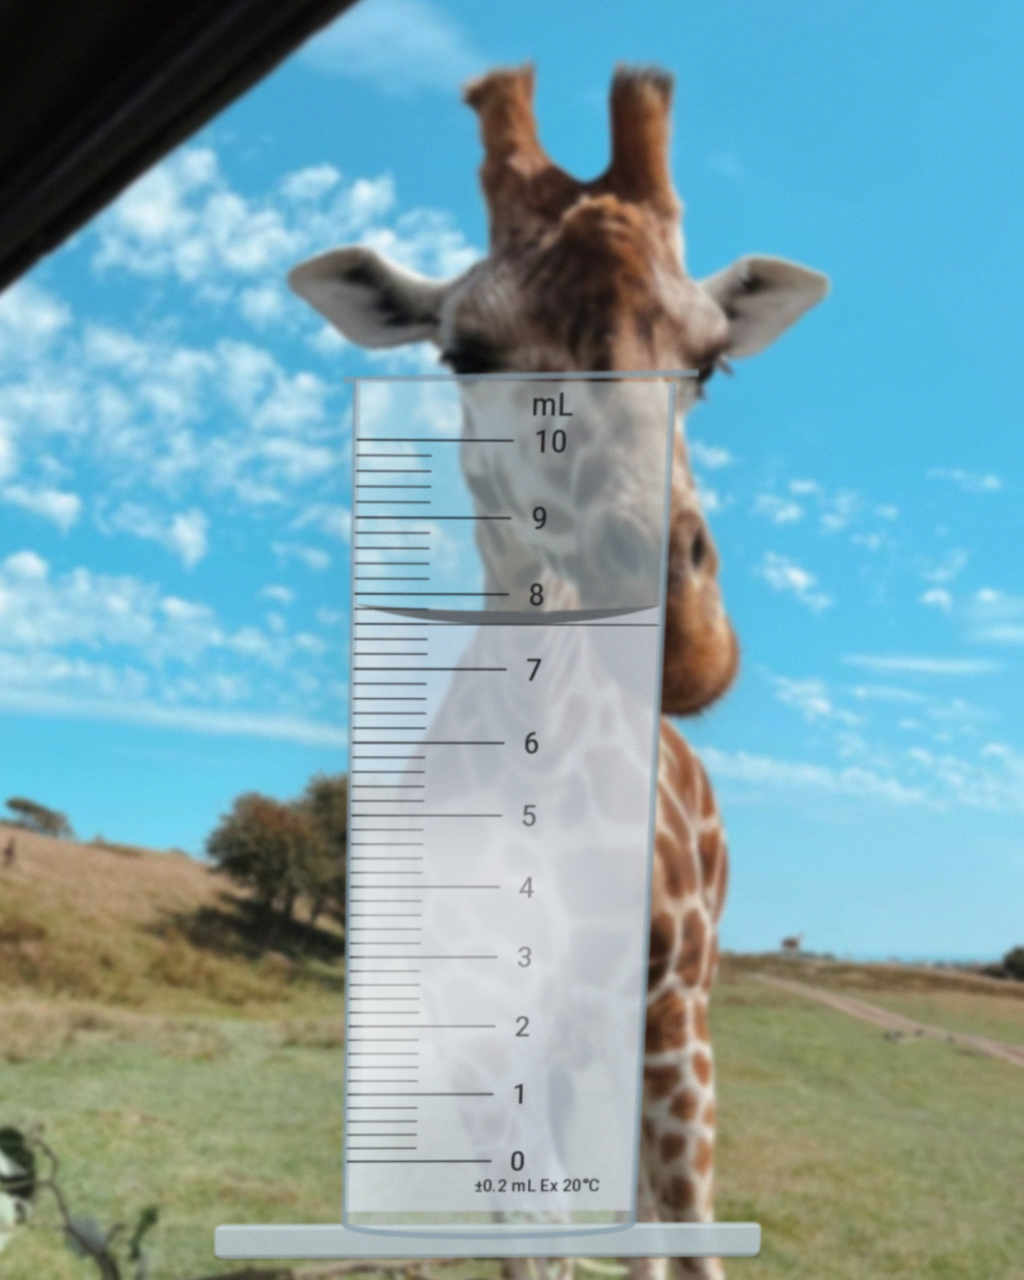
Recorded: 7.6 mL
